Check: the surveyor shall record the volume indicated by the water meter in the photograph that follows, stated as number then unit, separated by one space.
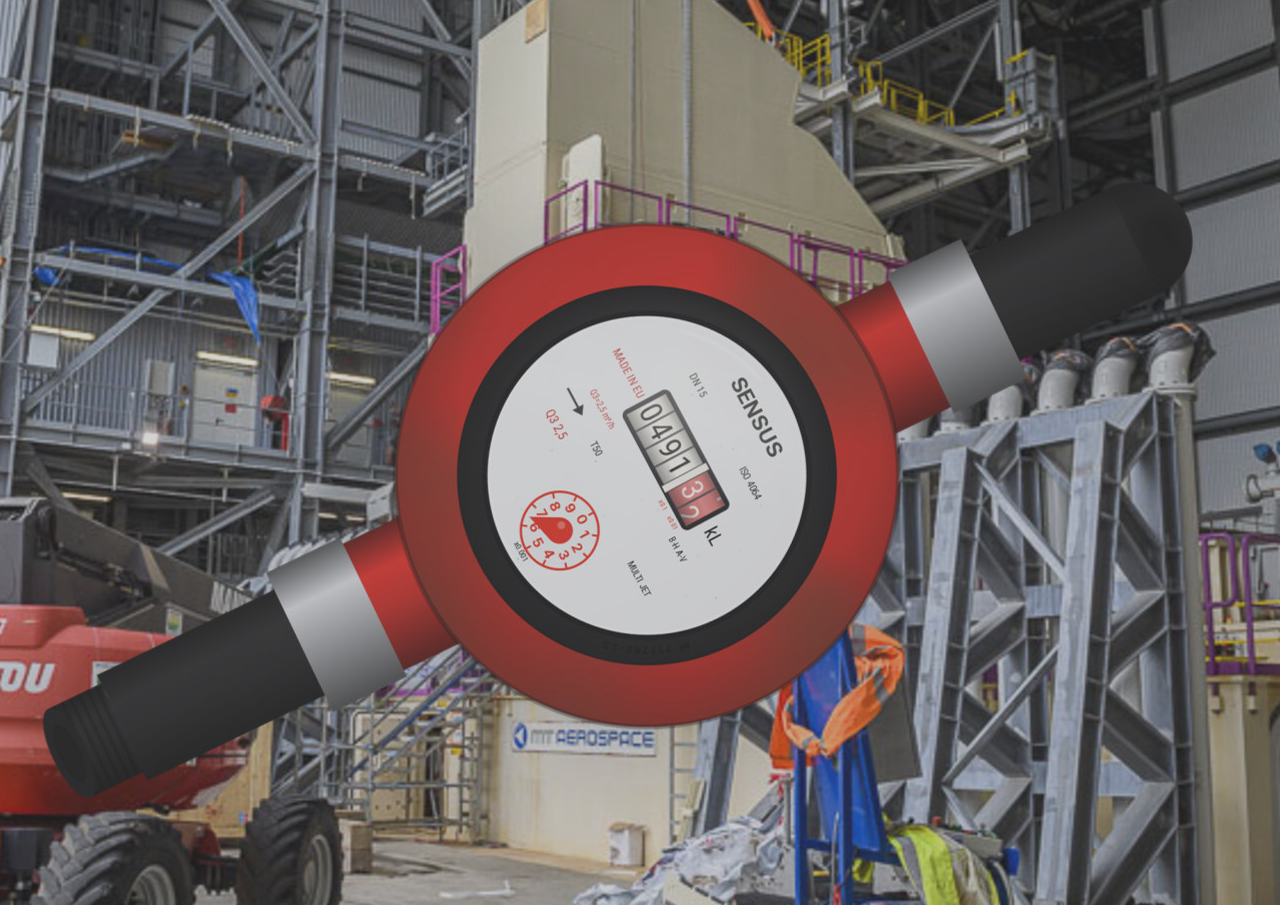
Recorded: 491.316 kL
